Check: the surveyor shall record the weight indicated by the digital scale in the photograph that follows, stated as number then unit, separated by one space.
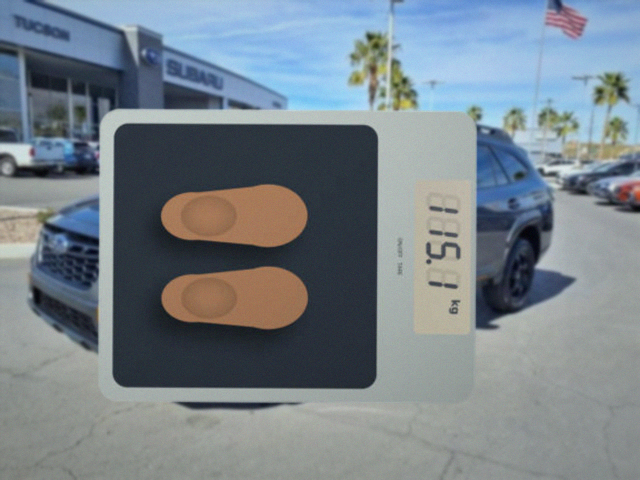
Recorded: 115.1 kg
